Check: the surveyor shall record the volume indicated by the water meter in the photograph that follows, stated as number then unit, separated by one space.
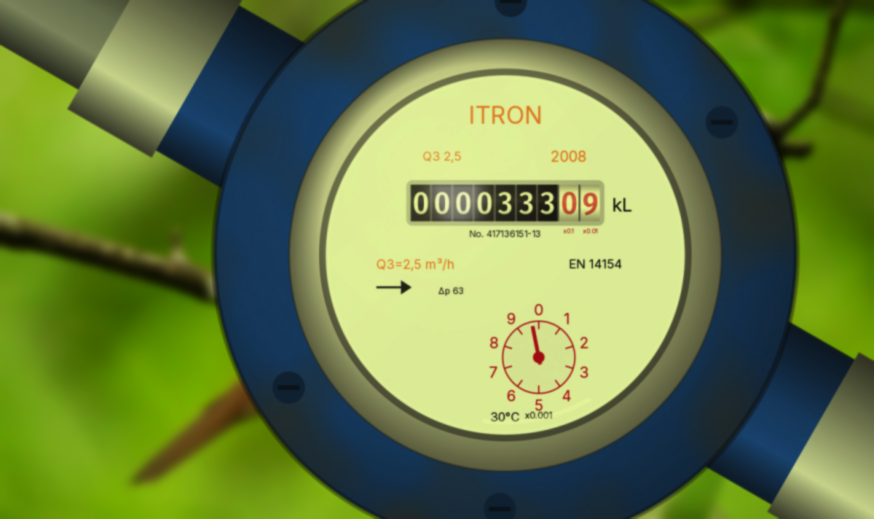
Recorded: 333.089 kL
